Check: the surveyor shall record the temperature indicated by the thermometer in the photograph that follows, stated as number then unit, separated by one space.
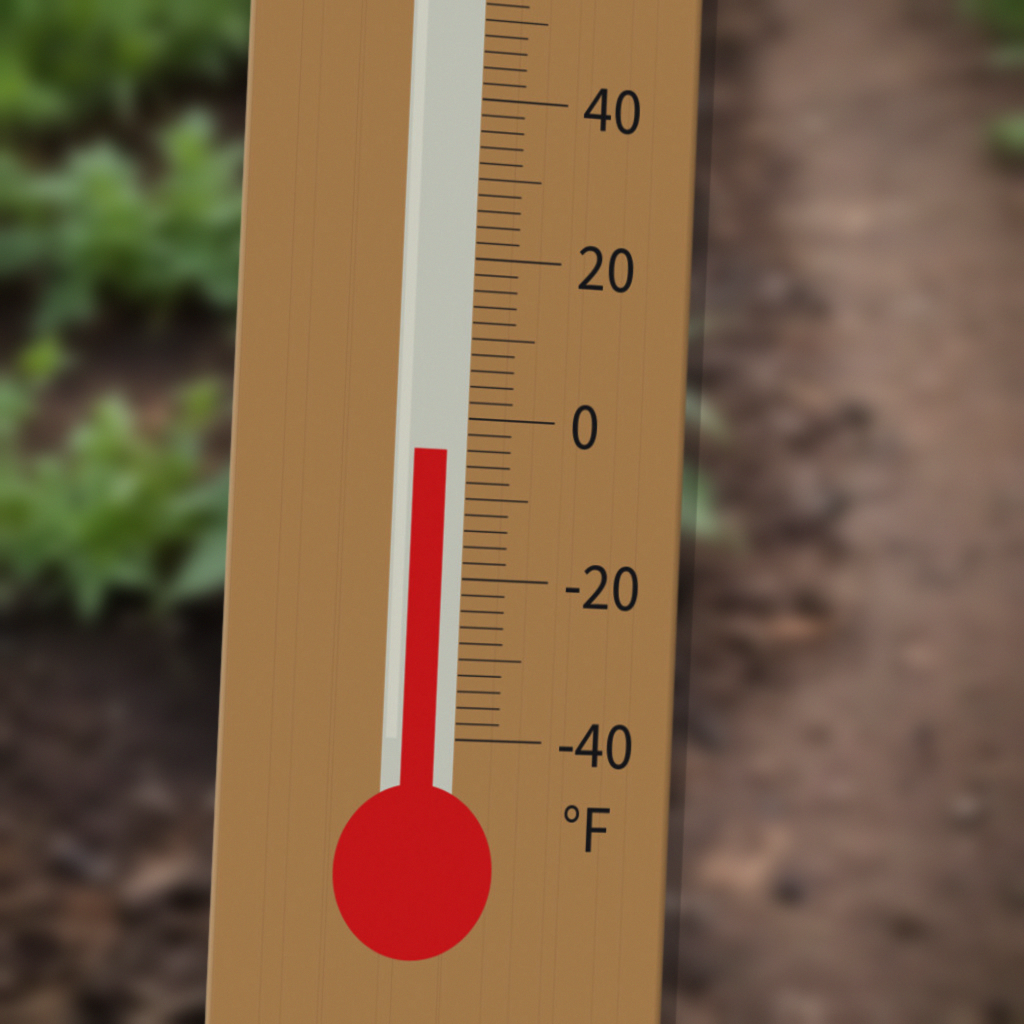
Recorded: -4 °F
